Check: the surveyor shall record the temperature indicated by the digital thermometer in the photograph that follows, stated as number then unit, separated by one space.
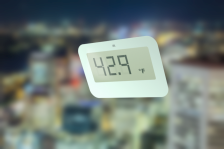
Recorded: 42.9 °F
